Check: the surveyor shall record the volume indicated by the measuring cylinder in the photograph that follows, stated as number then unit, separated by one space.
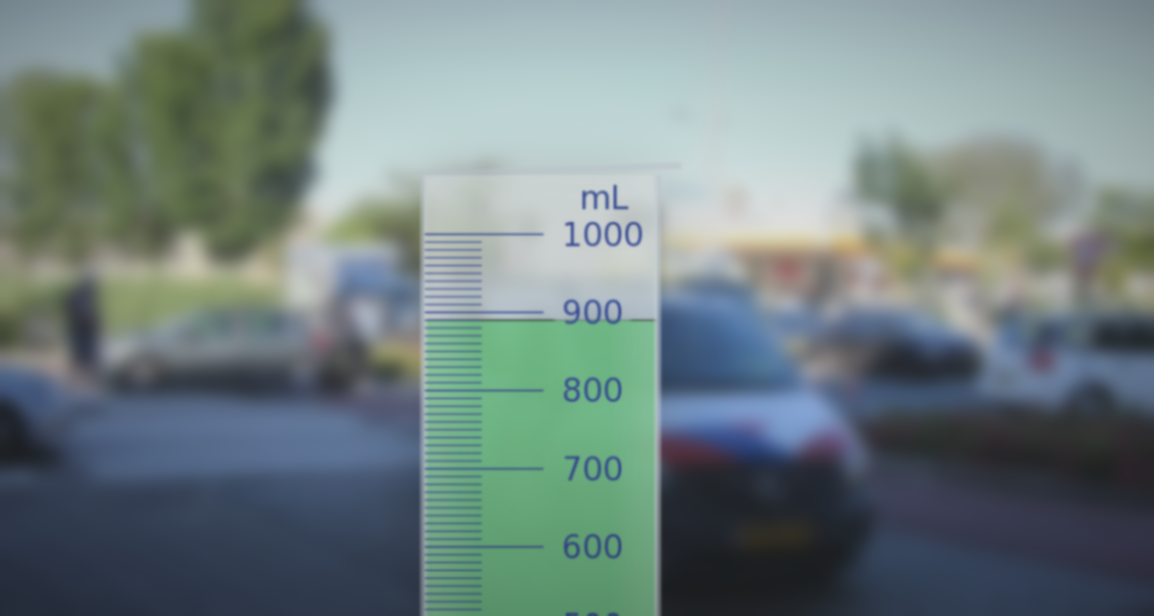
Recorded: 890 mL
